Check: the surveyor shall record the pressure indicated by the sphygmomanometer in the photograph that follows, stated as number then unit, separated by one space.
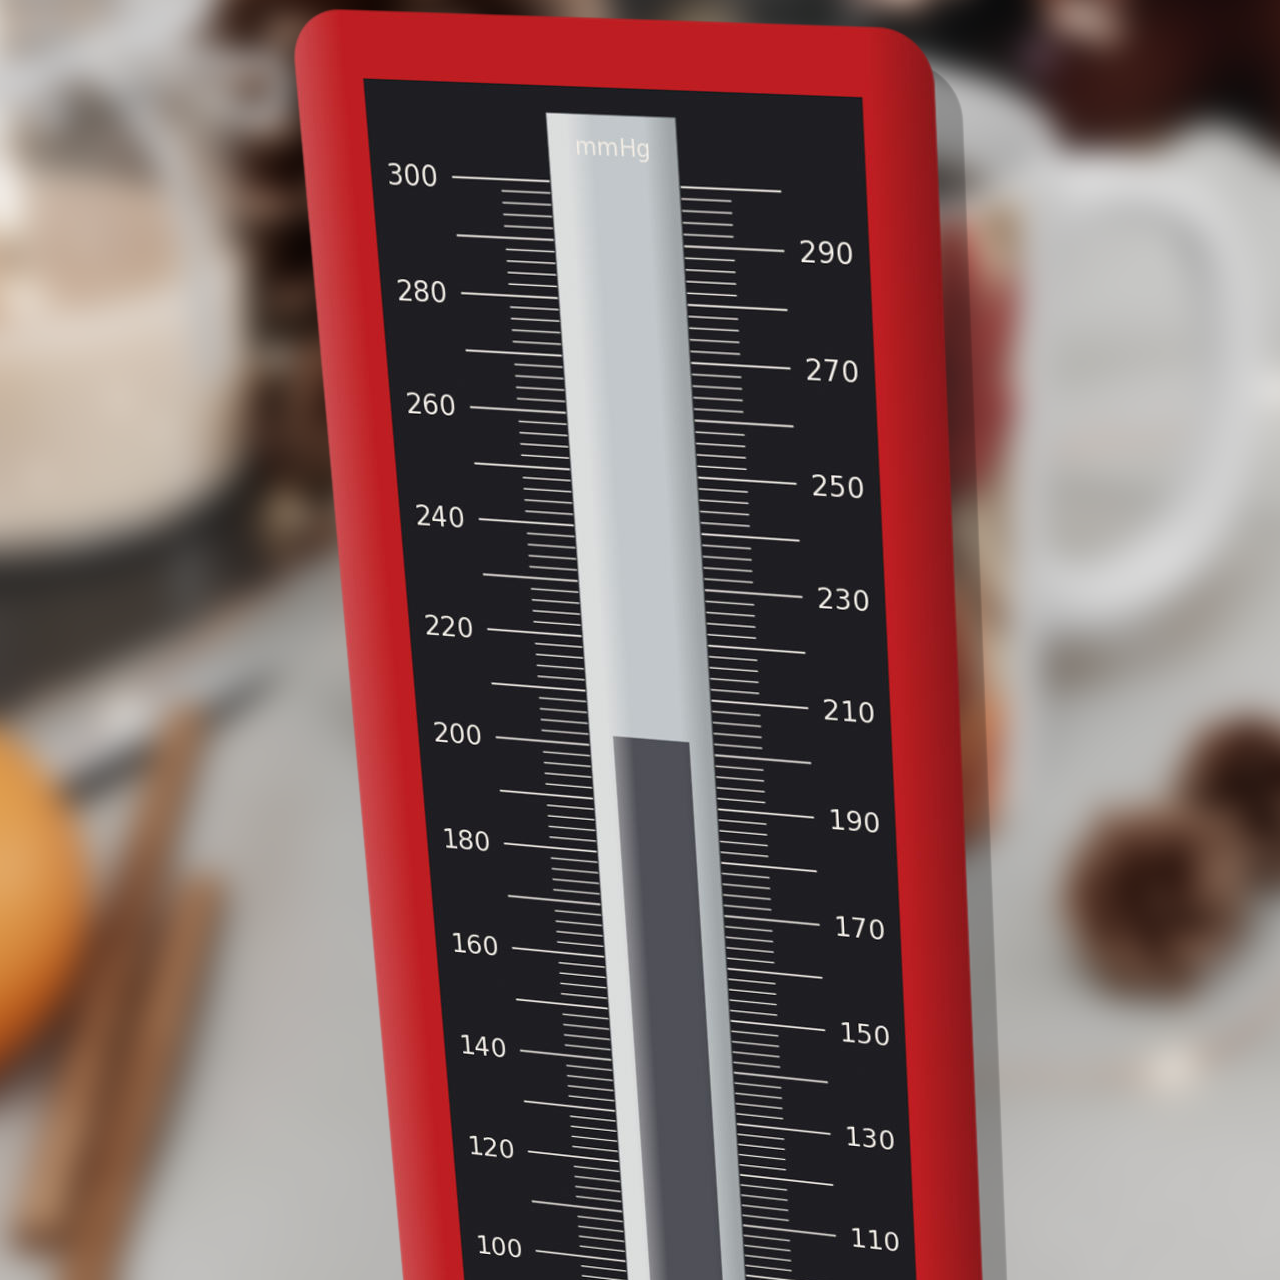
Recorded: 202 mmHg
